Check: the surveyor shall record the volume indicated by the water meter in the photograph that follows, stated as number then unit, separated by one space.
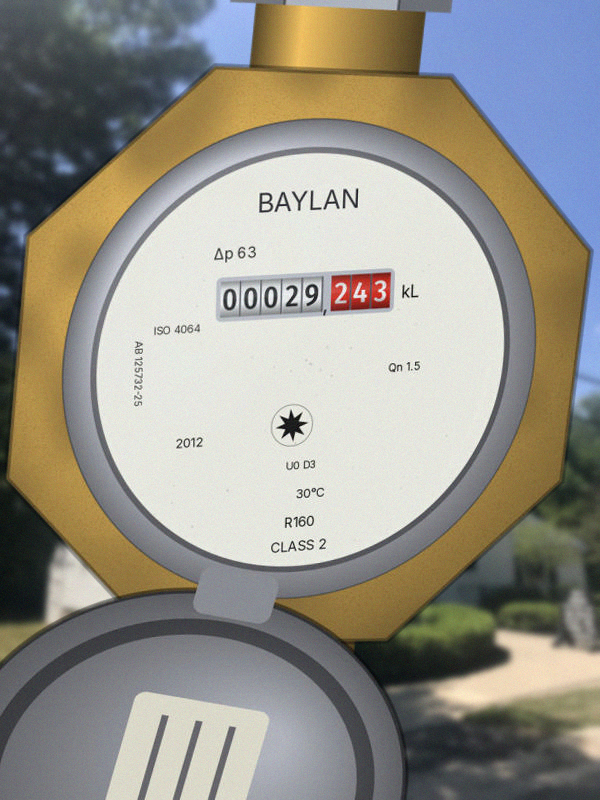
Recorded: 29.243 kL
